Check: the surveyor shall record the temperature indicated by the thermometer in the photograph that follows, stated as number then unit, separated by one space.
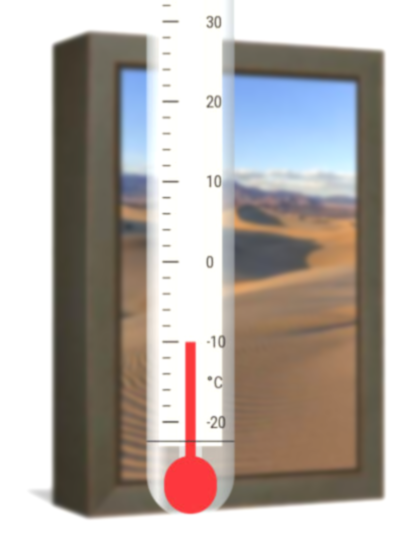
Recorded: -10 °C
